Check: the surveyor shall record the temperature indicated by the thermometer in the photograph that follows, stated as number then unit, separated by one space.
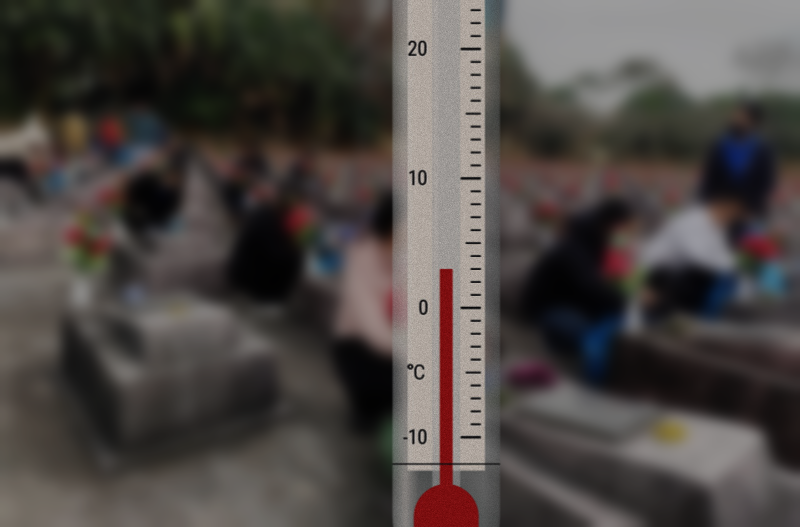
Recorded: 3 °C
